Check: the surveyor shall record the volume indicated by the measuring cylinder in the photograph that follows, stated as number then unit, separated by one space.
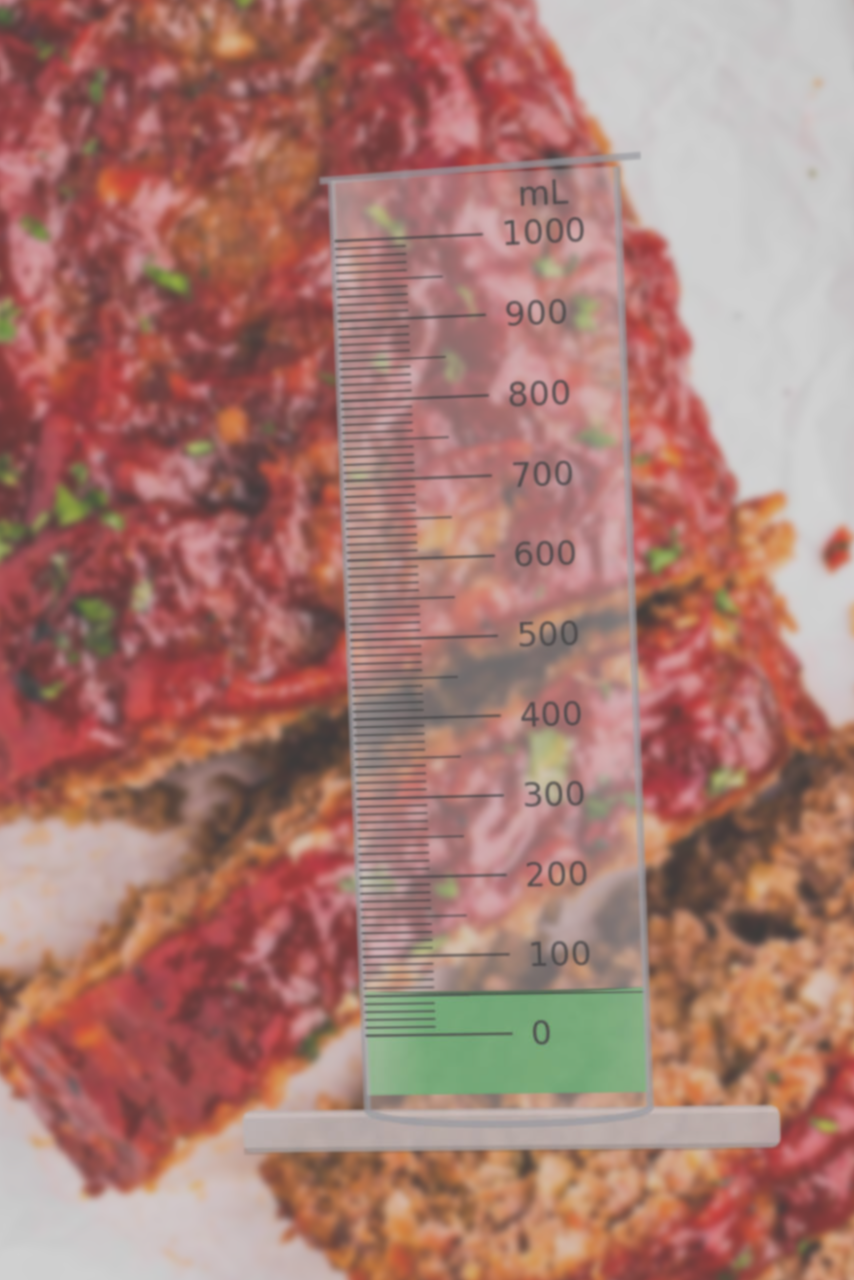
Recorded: 50 mL
